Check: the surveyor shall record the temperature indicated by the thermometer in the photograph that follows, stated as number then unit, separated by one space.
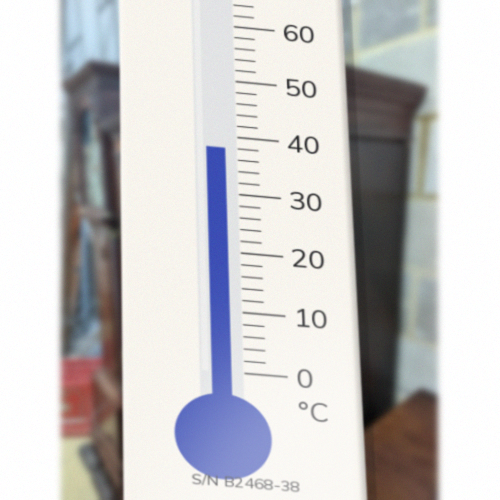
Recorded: 38 °C
